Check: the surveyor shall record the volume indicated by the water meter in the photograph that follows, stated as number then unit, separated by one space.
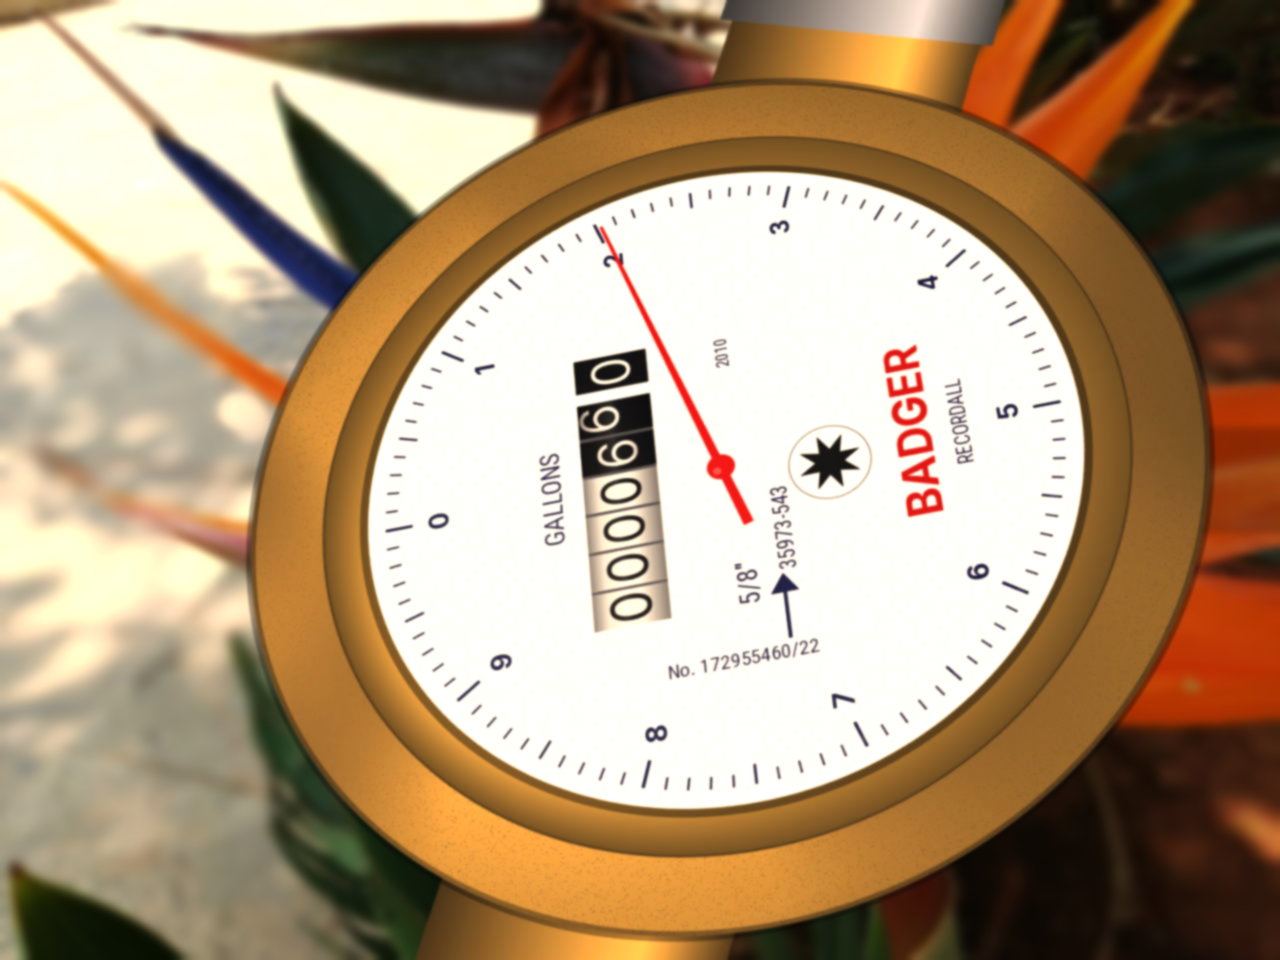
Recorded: 662.0 gal
